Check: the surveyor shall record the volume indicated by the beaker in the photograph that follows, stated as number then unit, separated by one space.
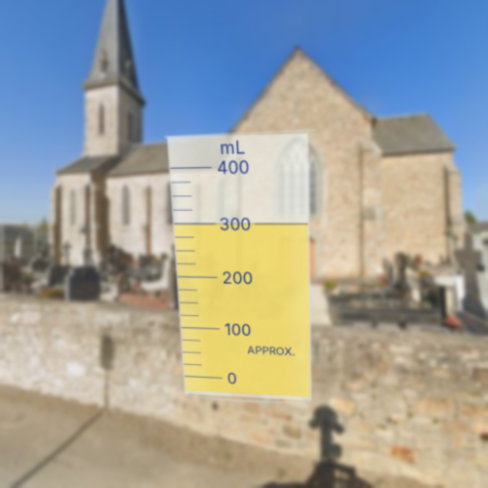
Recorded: 300 mL
